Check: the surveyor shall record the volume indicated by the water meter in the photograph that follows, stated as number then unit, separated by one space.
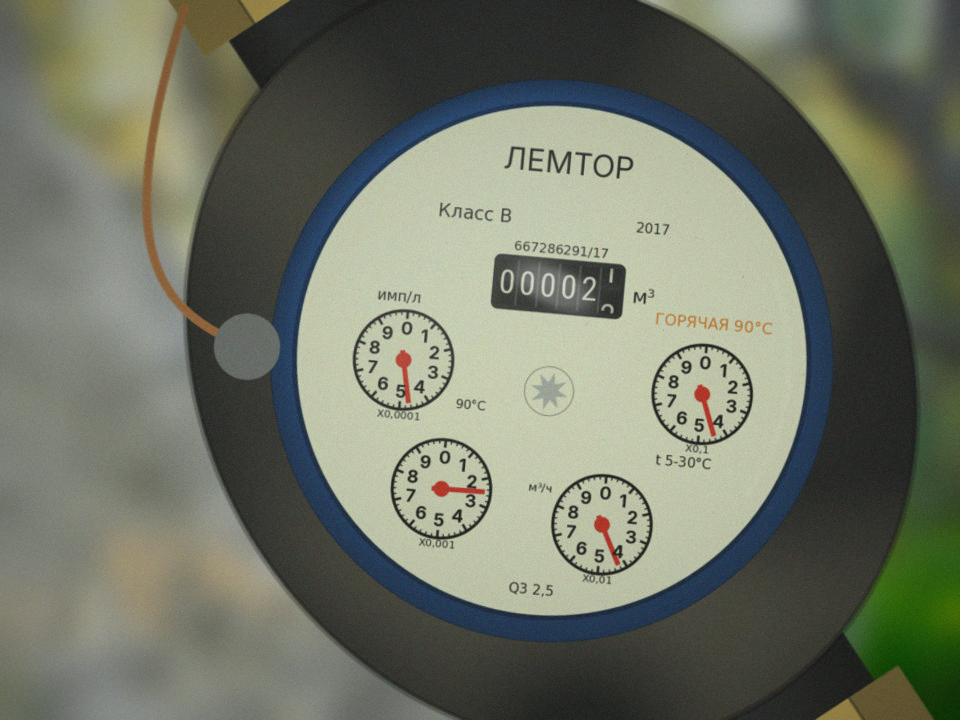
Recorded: 21.4424 m³
